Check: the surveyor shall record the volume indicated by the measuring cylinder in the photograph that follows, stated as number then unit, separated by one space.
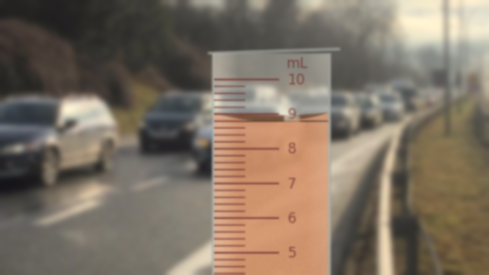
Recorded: 8.8 mL
